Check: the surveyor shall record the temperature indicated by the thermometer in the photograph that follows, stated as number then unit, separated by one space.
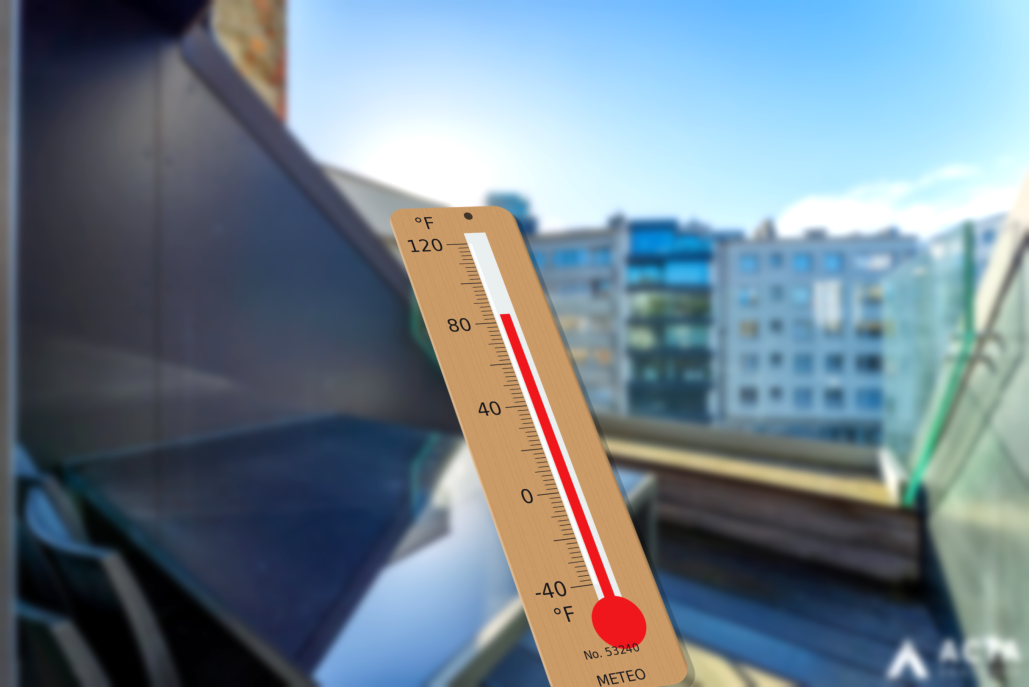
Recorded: 84 °F
